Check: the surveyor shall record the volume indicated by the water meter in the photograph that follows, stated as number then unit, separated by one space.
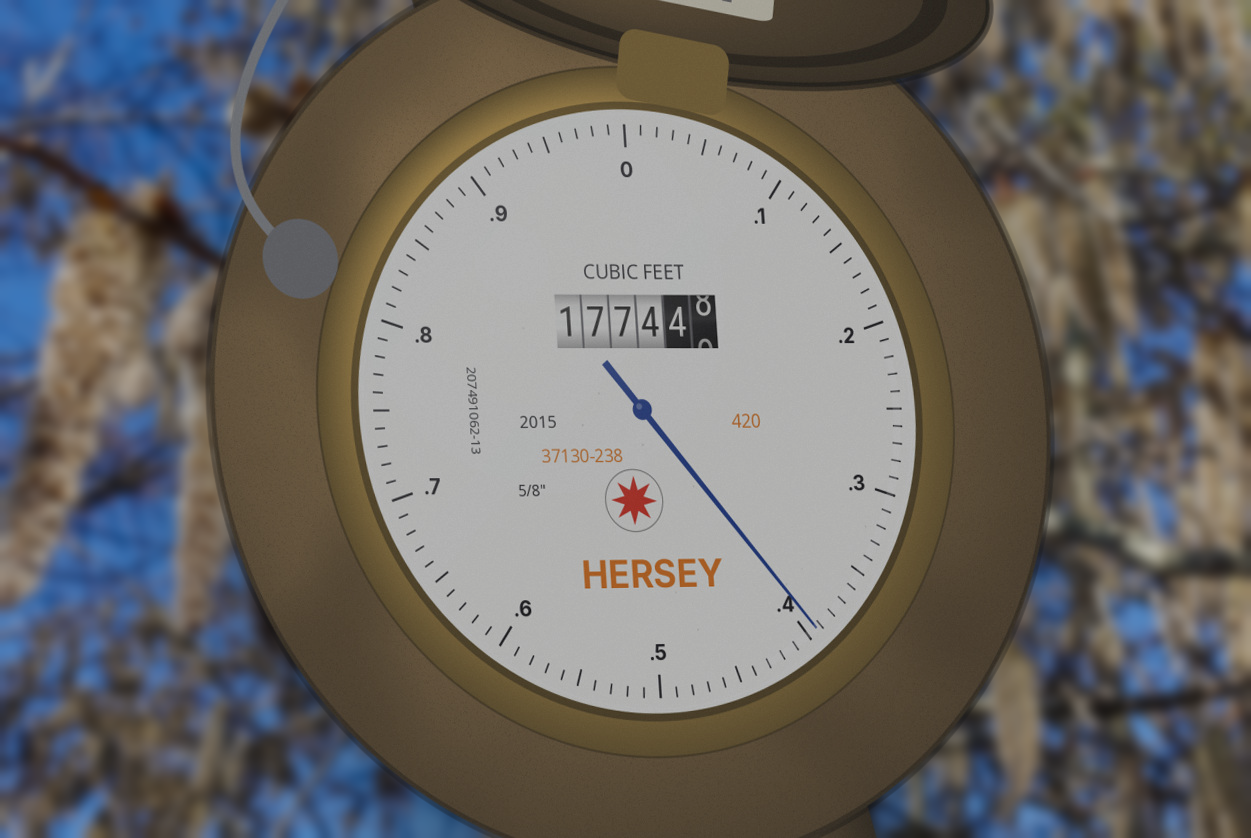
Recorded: 177448.39 ft³
